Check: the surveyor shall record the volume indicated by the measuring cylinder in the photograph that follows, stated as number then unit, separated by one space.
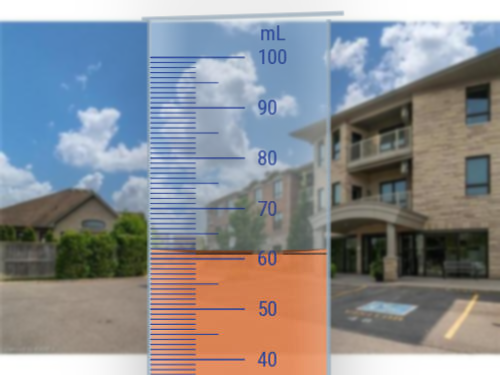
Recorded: 61 mL
